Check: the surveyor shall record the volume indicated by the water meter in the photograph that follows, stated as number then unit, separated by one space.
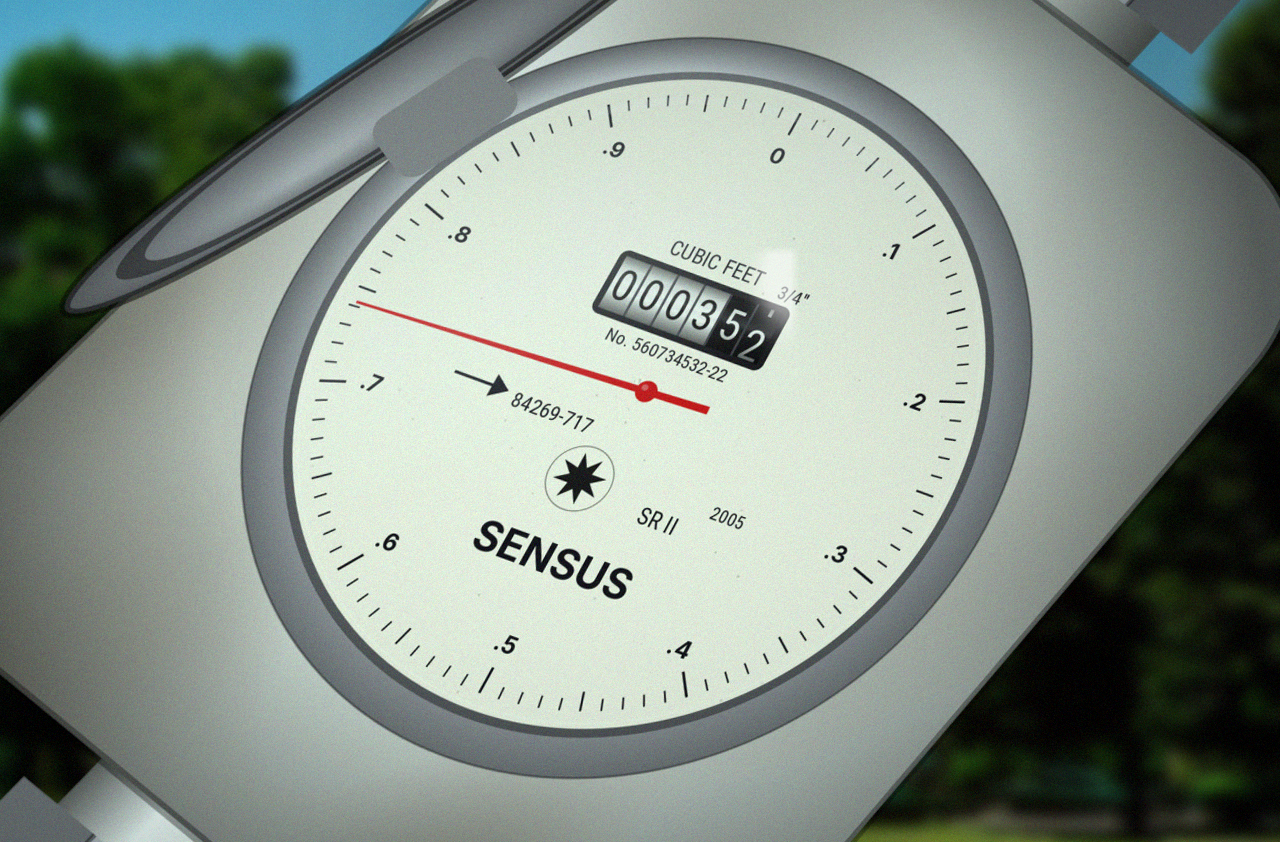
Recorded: 351.74 ft³
